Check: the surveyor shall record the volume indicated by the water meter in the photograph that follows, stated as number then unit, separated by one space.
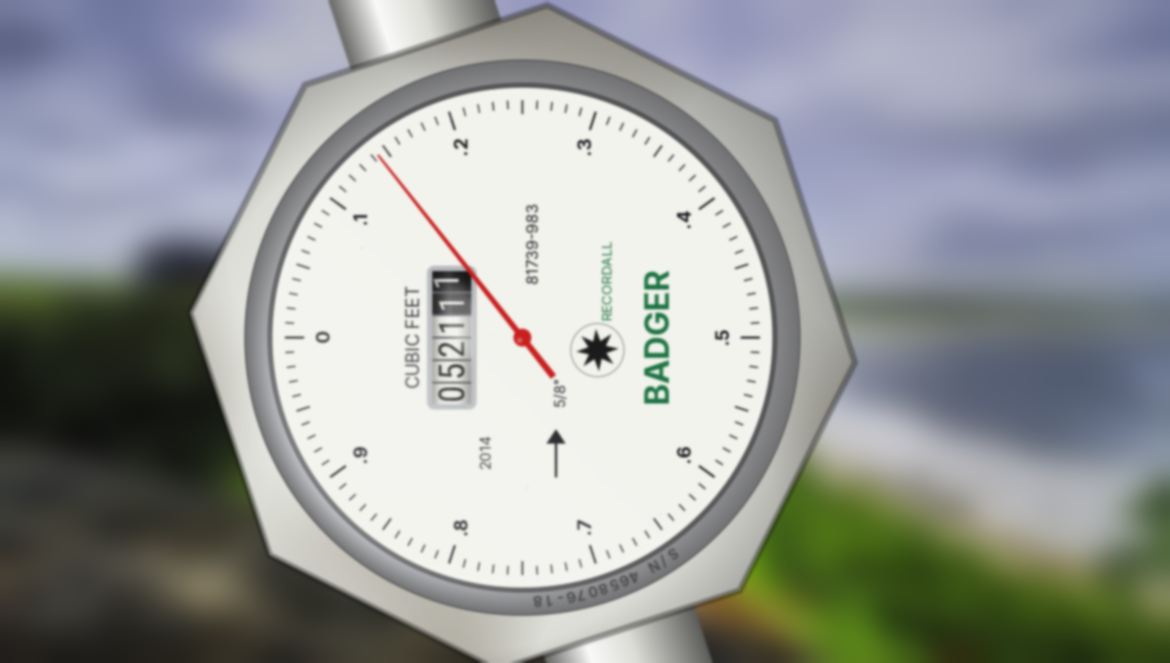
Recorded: 52111.14 ft³
